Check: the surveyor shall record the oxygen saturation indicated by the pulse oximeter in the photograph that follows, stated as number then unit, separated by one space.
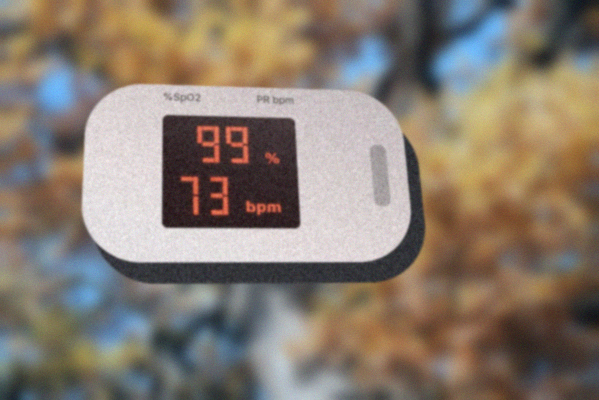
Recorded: 99 %
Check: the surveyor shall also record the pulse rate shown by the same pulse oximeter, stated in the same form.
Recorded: 73 bpm
